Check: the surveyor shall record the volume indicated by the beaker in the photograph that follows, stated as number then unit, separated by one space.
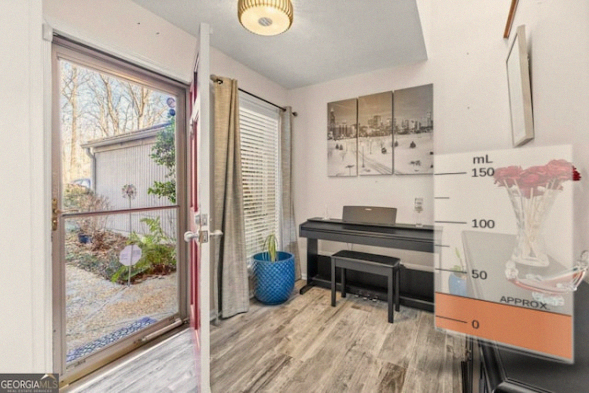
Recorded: 25 mL
